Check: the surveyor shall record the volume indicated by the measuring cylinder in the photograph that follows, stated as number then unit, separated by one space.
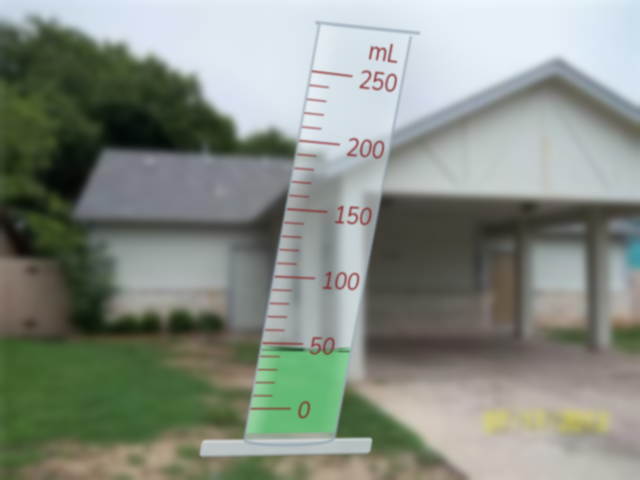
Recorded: 45 mL
